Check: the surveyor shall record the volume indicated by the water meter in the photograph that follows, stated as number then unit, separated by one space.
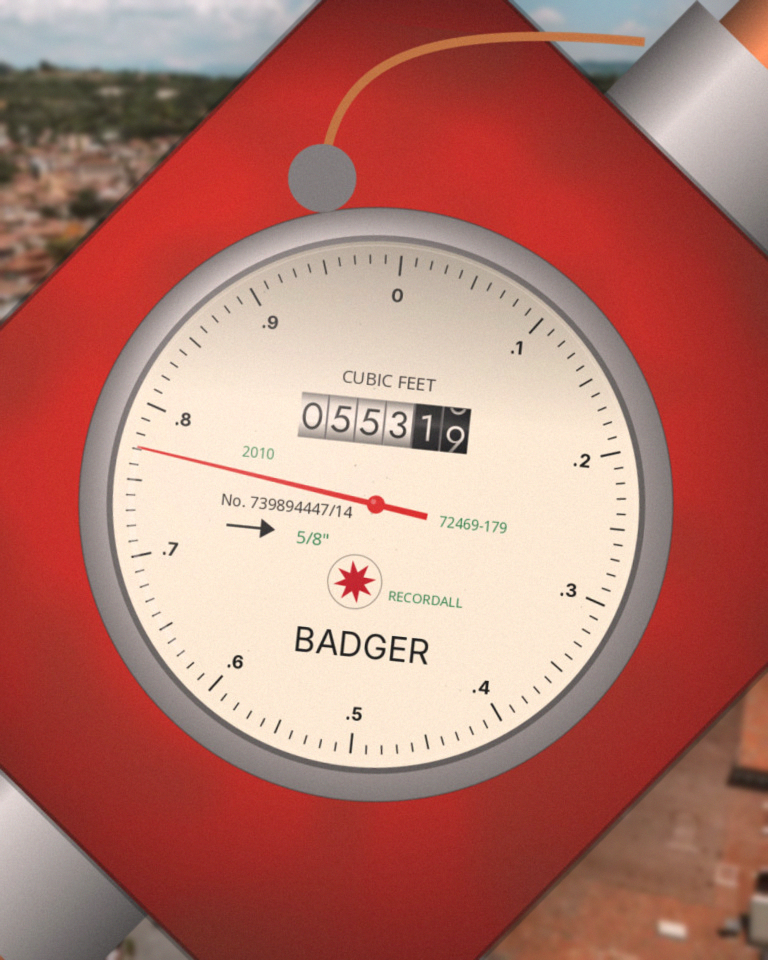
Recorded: 55318.77 ft³
